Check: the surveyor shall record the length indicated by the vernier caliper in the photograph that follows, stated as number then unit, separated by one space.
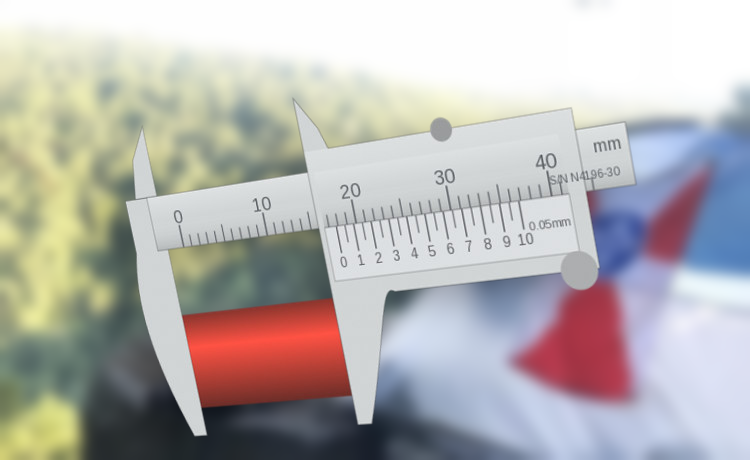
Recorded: 17.8 mm
